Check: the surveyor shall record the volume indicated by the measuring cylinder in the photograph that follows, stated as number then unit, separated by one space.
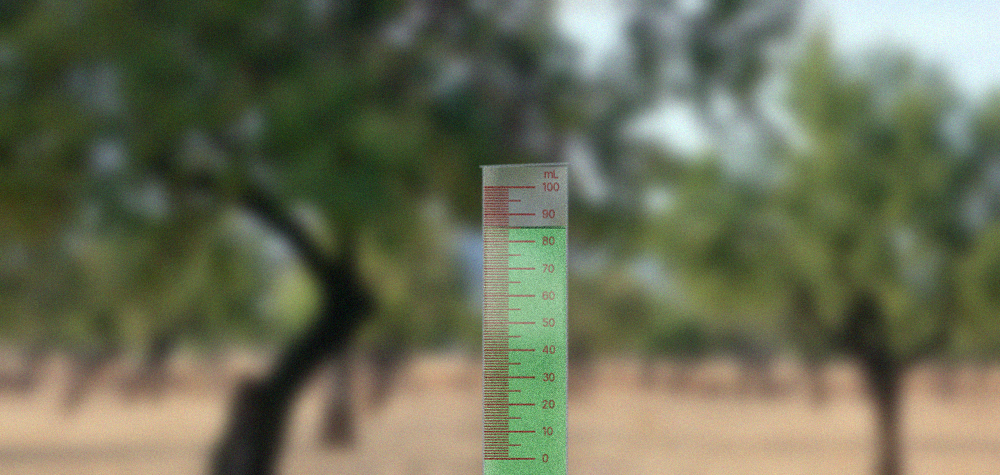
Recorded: 85 mL
